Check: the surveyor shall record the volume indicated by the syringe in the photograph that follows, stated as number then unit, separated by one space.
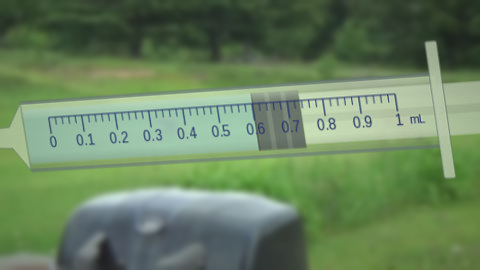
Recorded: 0.6 mL
